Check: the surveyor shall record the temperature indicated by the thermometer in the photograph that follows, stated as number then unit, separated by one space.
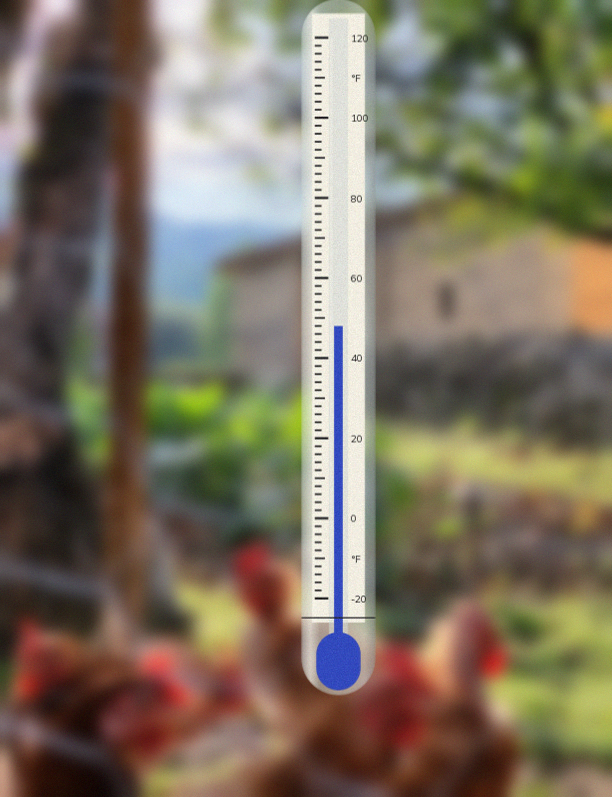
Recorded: 48 °F
